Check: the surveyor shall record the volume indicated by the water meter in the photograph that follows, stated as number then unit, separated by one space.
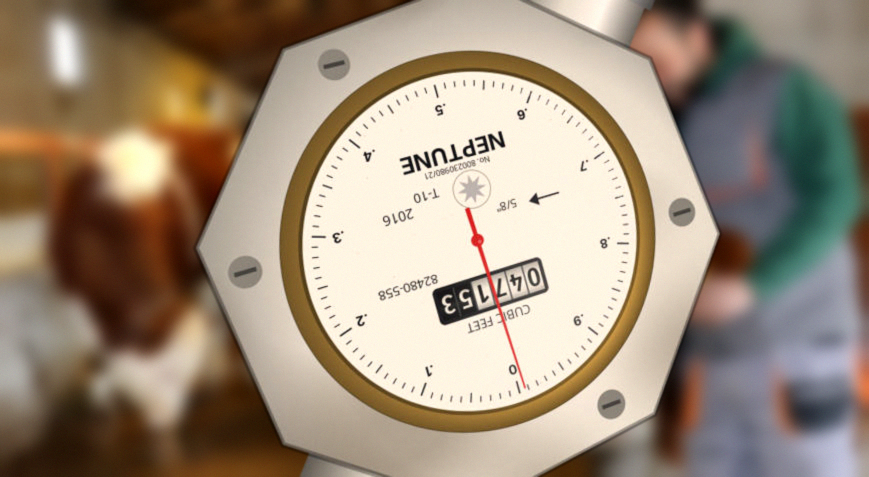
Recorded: 47152.99 ft³
